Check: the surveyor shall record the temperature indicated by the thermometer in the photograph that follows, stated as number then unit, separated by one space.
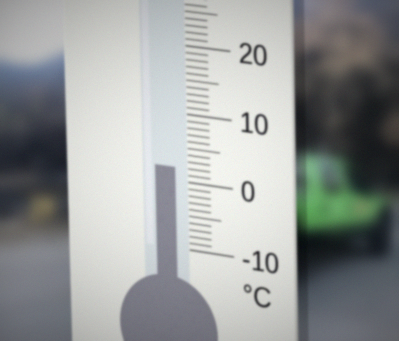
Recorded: 2 °C
